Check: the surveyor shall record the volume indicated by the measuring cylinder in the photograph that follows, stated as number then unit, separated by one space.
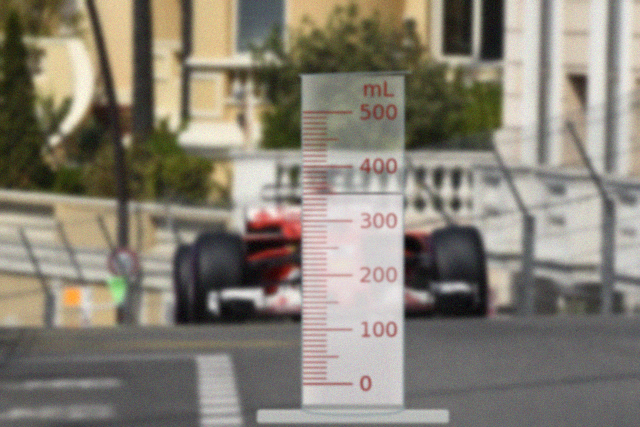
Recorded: 350 mL
